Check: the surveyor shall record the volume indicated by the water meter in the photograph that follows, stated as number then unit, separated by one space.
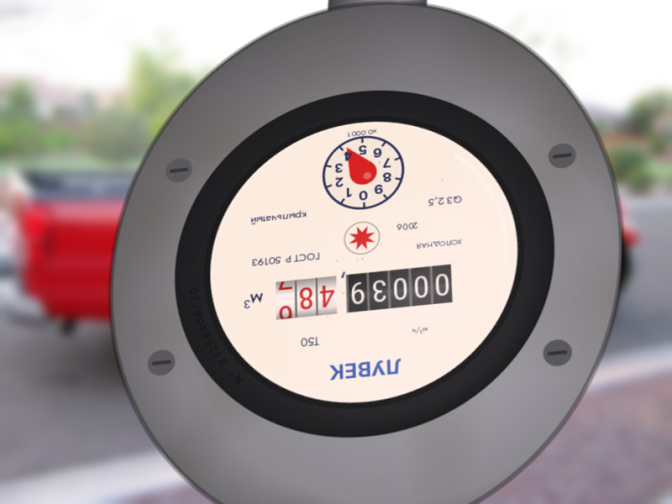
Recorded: 39.4864 m³
